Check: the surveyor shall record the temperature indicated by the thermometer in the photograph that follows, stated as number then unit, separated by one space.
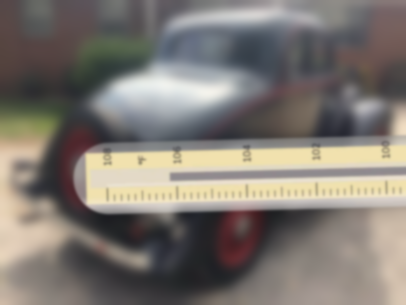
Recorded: 106.2 °F
